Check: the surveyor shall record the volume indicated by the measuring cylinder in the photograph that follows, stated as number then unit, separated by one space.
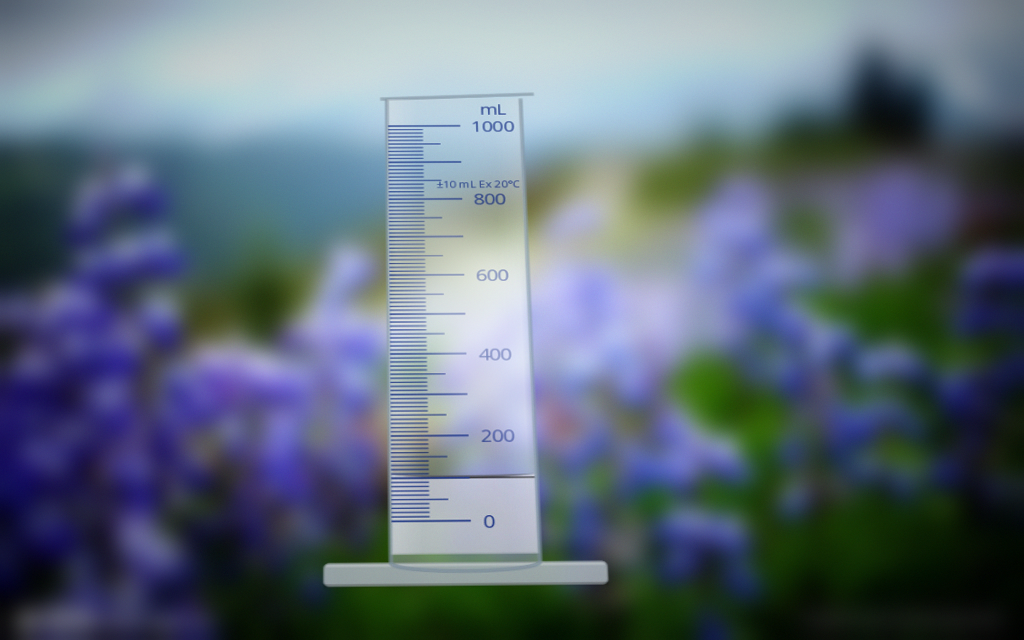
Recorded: 100 mL
